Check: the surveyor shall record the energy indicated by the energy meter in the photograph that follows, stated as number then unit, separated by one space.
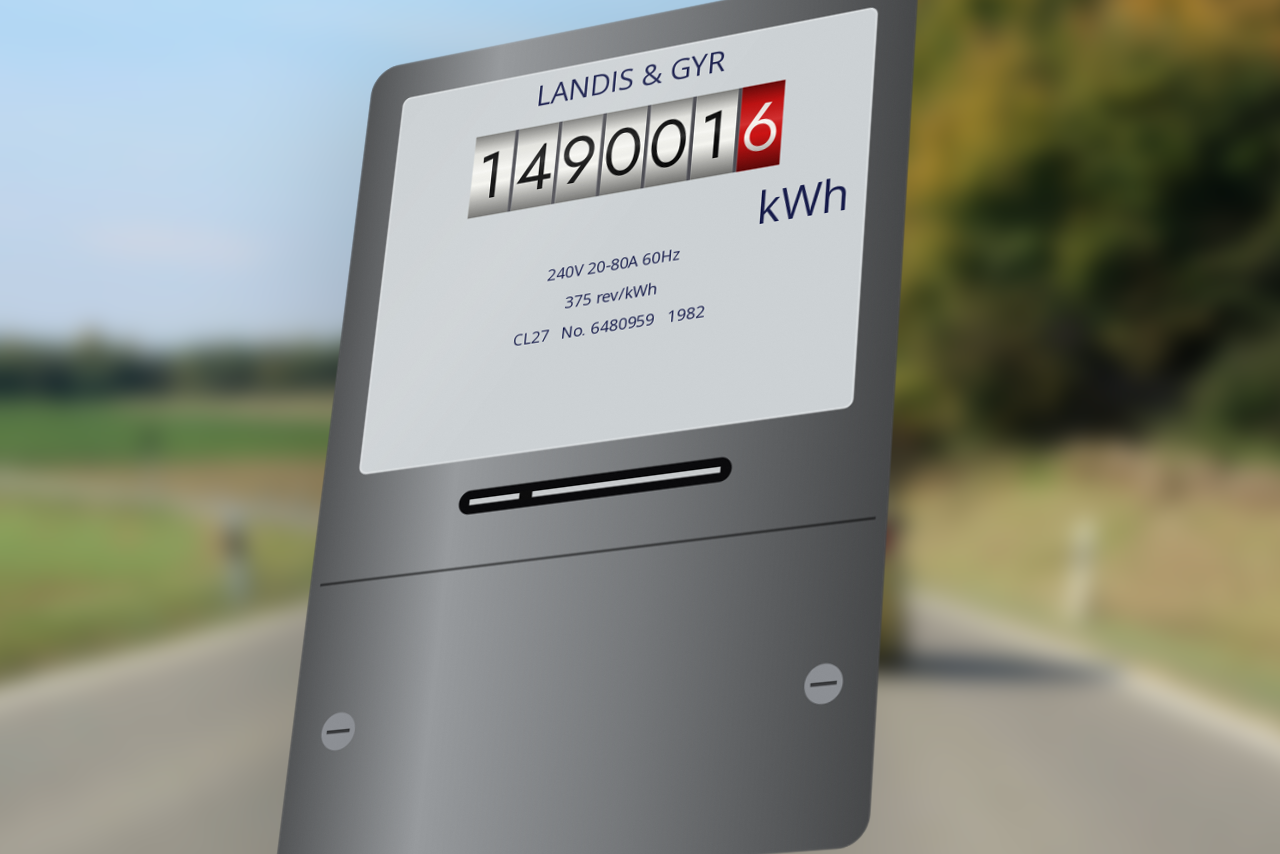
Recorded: 149001.6 kWh
